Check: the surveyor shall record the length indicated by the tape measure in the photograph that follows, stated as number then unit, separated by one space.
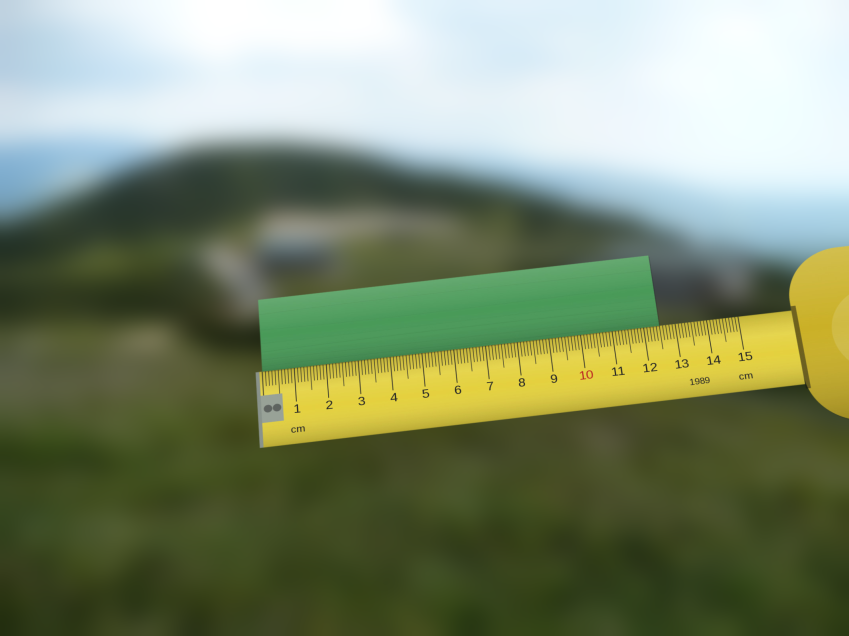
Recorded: 12.5 cm
